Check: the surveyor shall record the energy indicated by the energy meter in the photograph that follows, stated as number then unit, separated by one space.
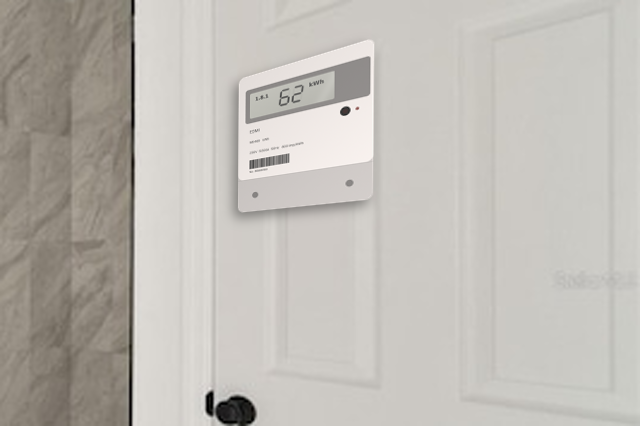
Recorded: 62 kWh
